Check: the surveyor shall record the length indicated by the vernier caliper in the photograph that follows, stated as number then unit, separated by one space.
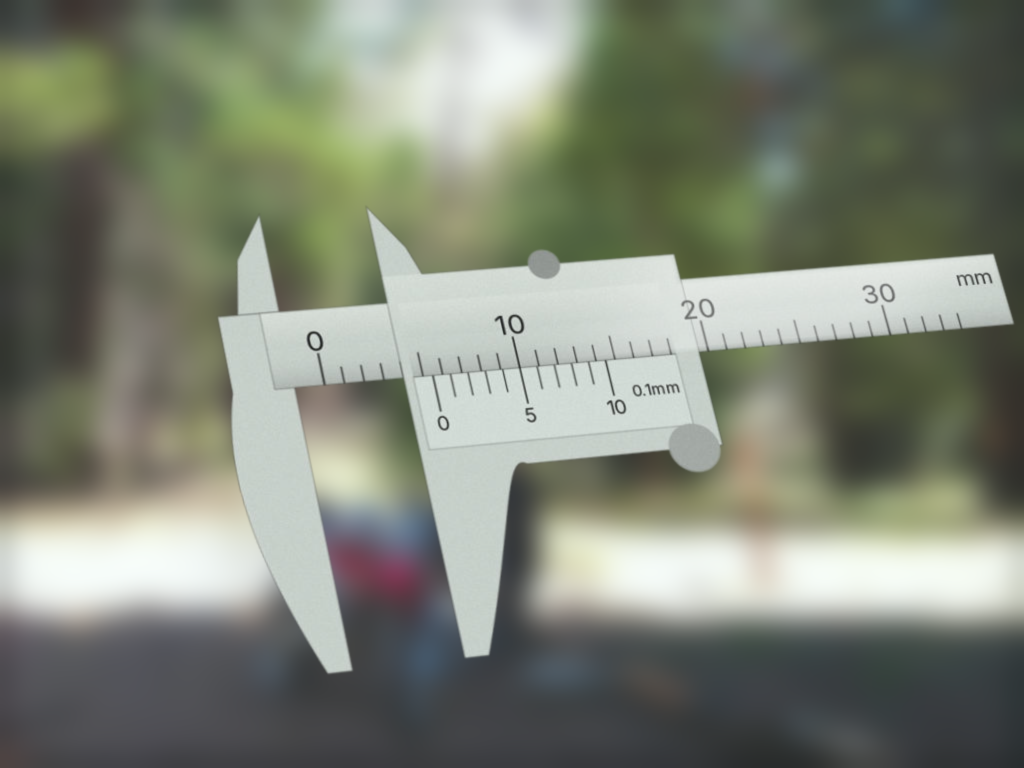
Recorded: 5.5 mm
